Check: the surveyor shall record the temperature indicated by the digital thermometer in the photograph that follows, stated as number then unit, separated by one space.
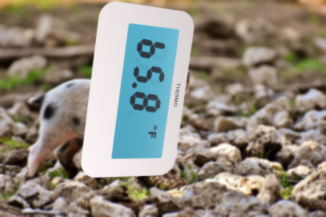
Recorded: 65.8 °F
